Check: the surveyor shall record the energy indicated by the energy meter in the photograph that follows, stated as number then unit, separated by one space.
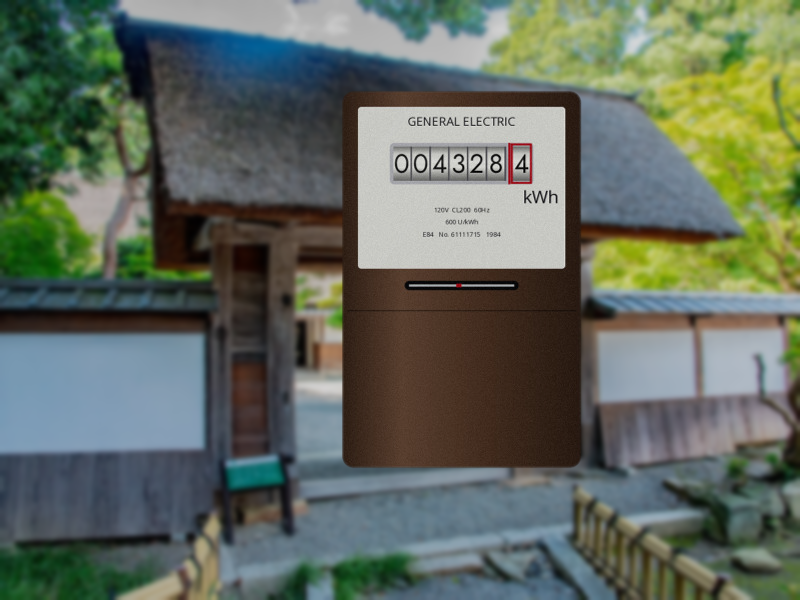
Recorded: 4328.4 kWh
